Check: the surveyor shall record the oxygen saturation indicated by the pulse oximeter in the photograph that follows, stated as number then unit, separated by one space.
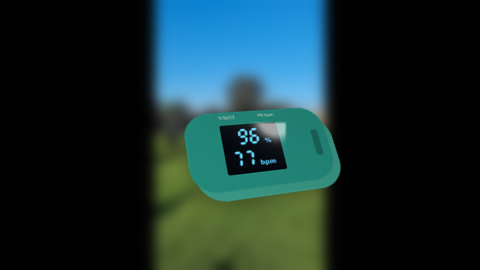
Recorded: 96 %
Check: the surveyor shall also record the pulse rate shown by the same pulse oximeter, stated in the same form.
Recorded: 77 bpm
